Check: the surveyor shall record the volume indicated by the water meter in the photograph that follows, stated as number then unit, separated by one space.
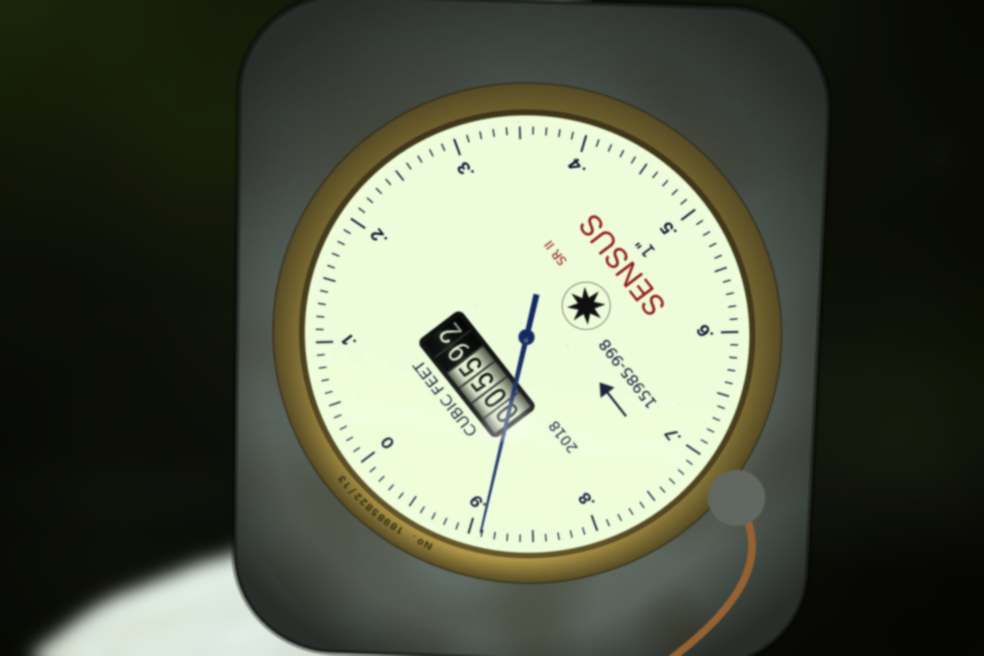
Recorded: 5591.89 ft³
